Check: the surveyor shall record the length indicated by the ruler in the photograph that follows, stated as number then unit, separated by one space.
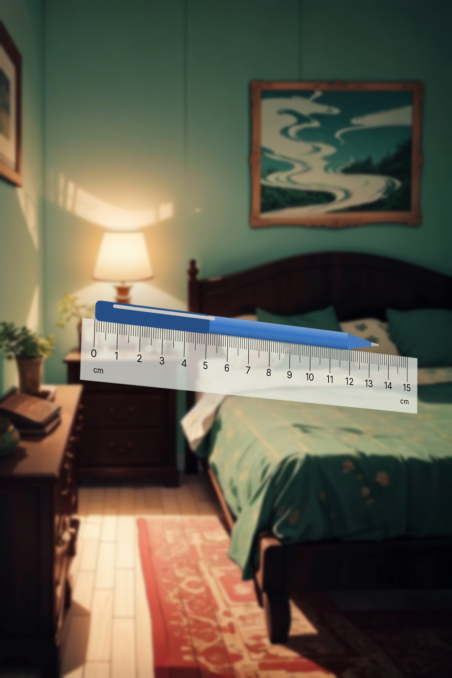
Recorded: 13.5 cm
